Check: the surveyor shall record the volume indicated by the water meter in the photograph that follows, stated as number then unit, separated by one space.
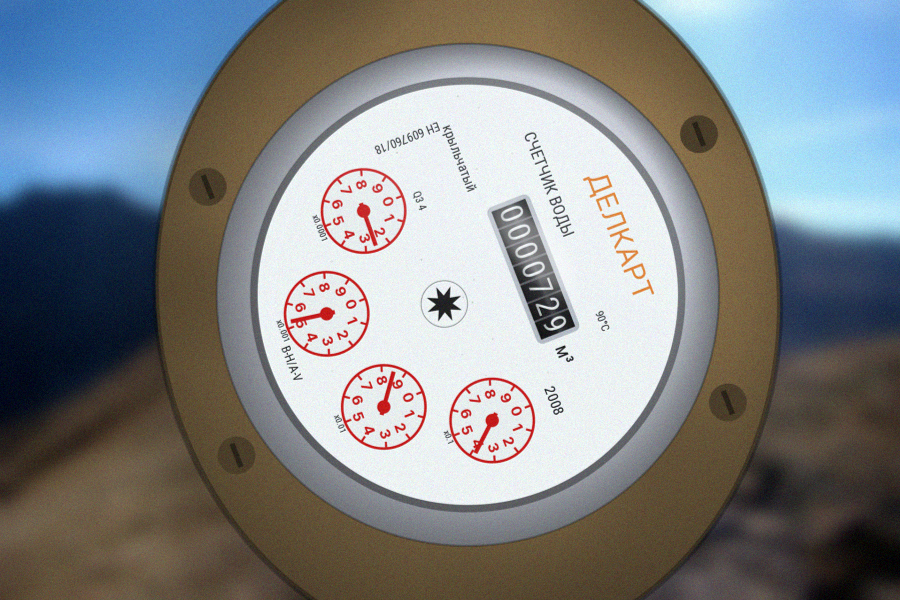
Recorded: 729.3852 m³
